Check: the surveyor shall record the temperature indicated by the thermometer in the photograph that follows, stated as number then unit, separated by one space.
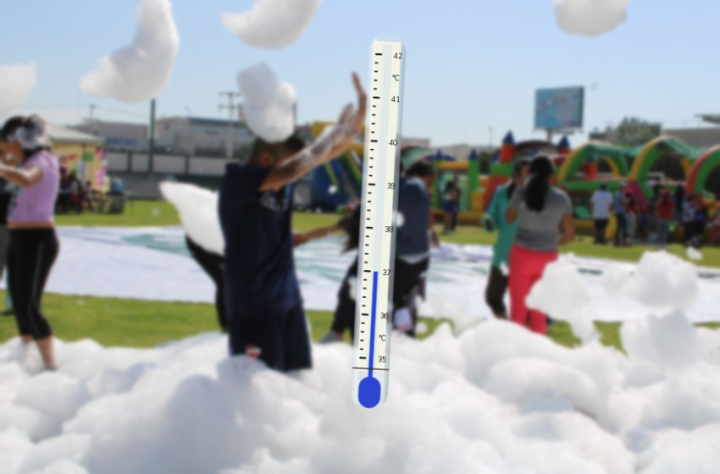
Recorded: 37 °C
